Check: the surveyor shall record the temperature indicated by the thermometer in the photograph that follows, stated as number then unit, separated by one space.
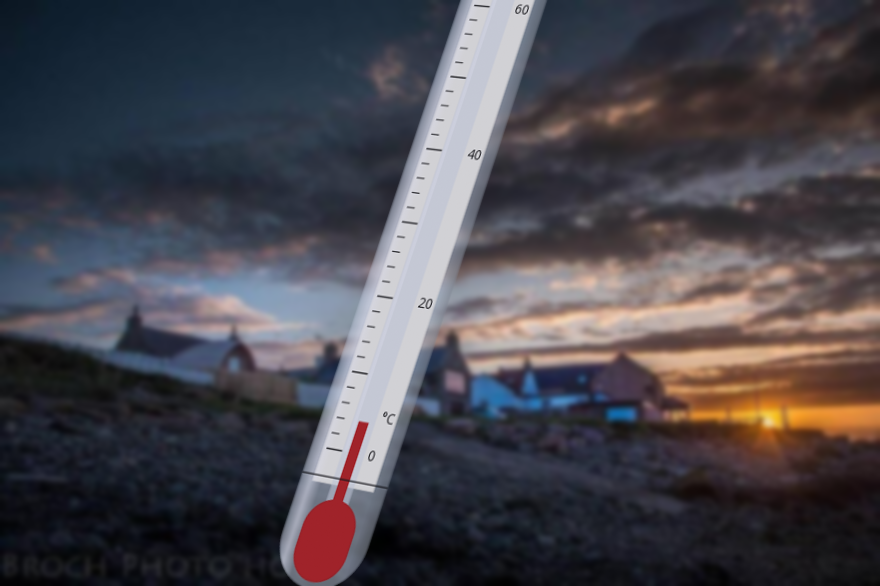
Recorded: 4 °C
